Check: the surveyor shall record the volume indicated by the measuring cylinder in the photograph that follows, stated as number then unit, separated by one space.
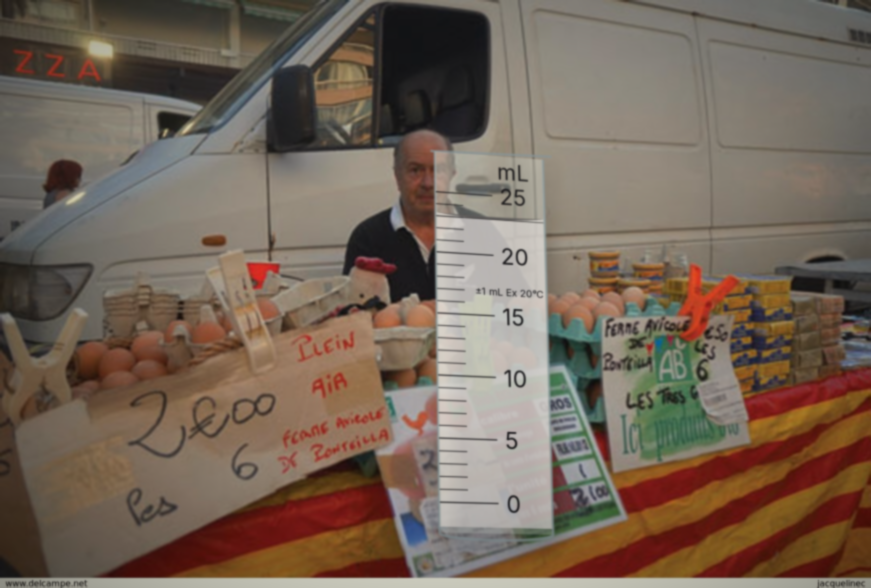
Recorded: 23 mL
